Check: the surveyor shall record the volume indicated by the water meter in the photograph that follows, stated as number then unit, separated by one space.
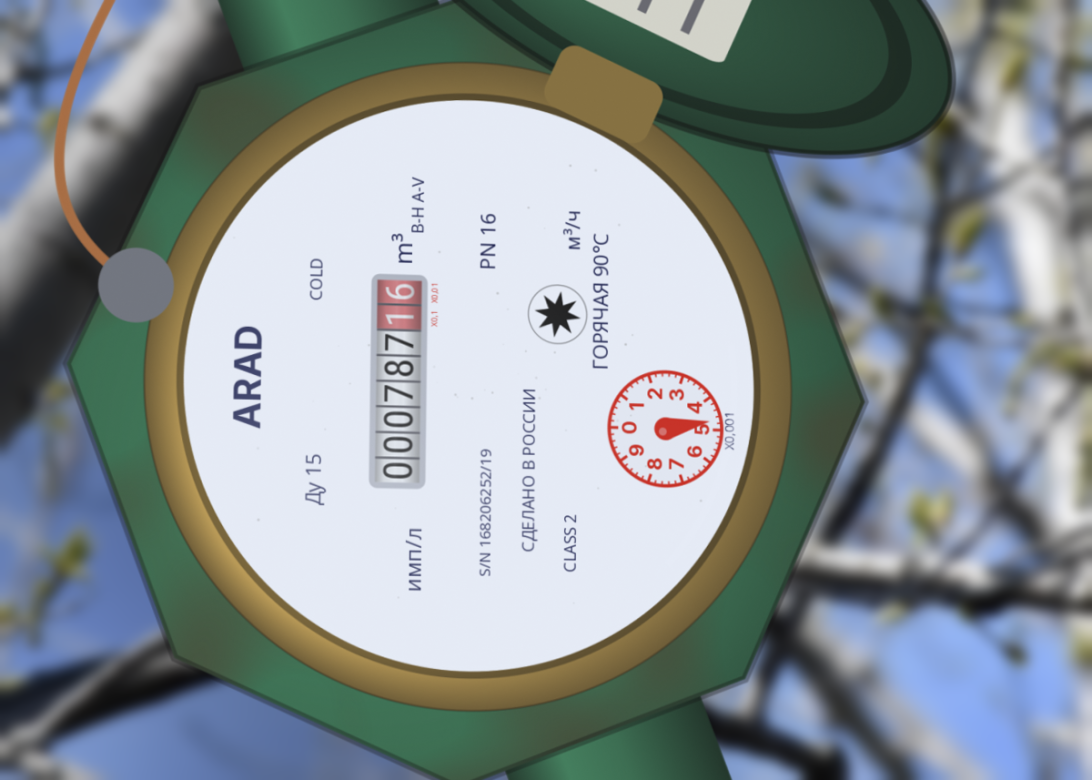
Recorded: 787.164 m³
